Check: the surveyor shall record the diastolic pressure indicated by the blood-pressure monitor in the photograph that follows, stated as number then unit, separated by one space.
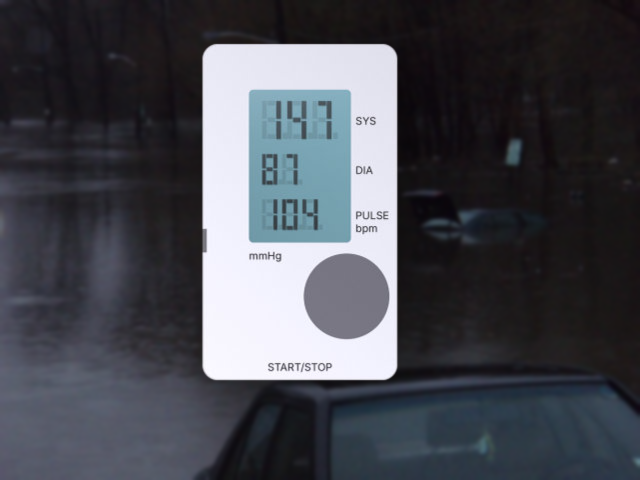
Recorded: 87 mmHg
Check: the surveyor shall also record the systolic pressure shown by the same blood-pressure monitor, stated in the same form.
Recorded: 147 mmHg
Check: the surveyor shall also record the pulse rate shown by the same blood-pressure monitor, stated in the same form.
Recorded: 104 bpm
